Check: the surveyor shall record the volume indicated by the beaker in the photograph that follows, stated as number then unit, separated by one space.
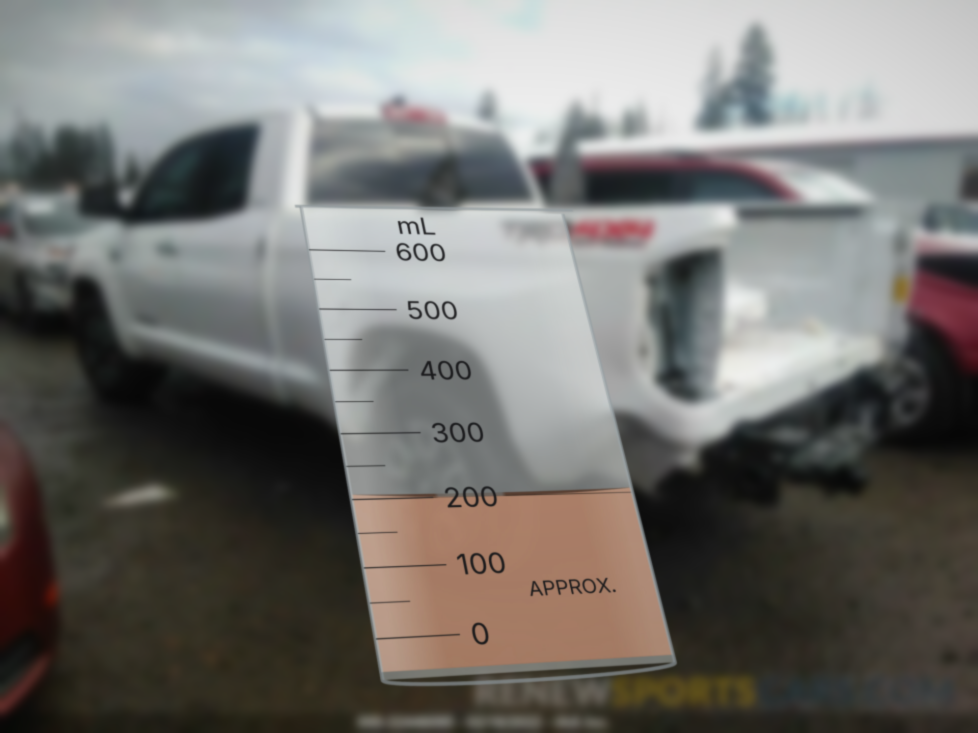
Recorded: 200 mL
